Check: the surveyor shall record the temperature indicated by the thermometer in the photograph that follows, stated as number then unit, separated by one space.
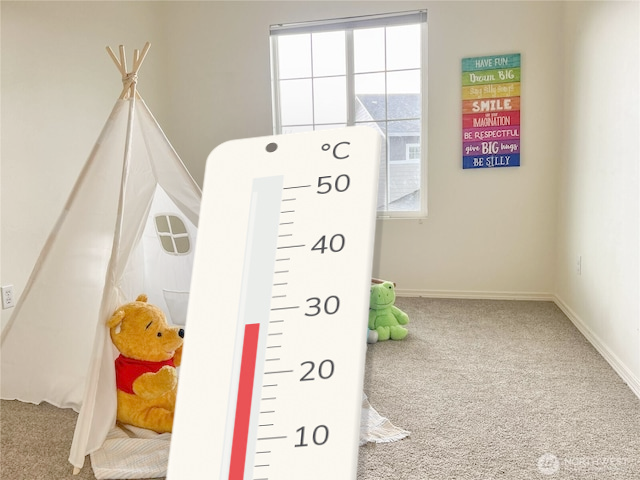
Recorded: 28 °C
